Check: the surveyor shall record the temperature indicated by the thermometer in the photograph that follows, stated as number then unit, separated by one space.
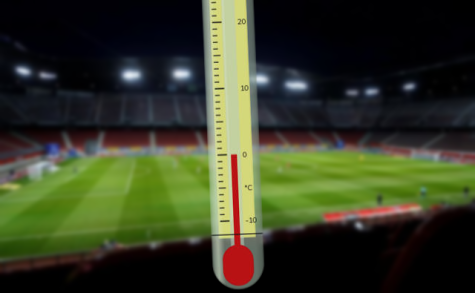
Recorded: 0 °C
